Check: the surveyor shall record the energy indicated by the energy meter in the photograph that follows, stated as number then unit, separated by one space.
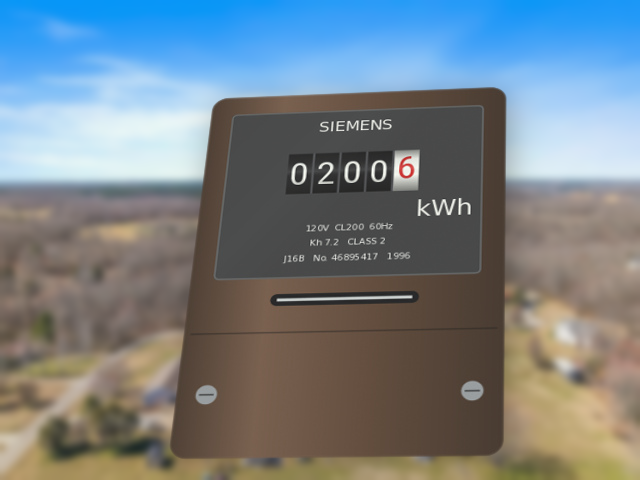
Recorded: 200.6 kWh
